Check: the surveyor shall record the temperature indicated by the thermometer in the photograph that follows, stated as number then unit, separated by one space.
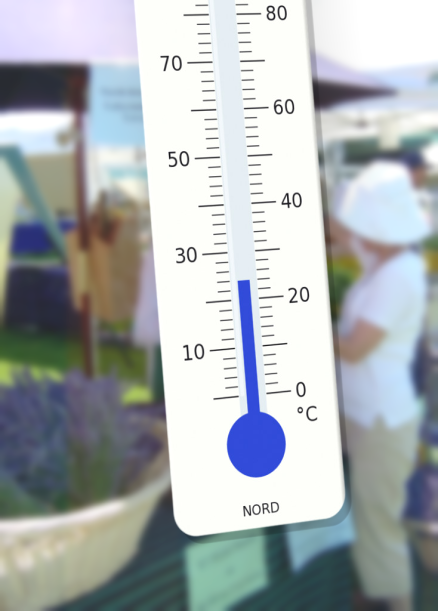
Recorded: 24 °C
